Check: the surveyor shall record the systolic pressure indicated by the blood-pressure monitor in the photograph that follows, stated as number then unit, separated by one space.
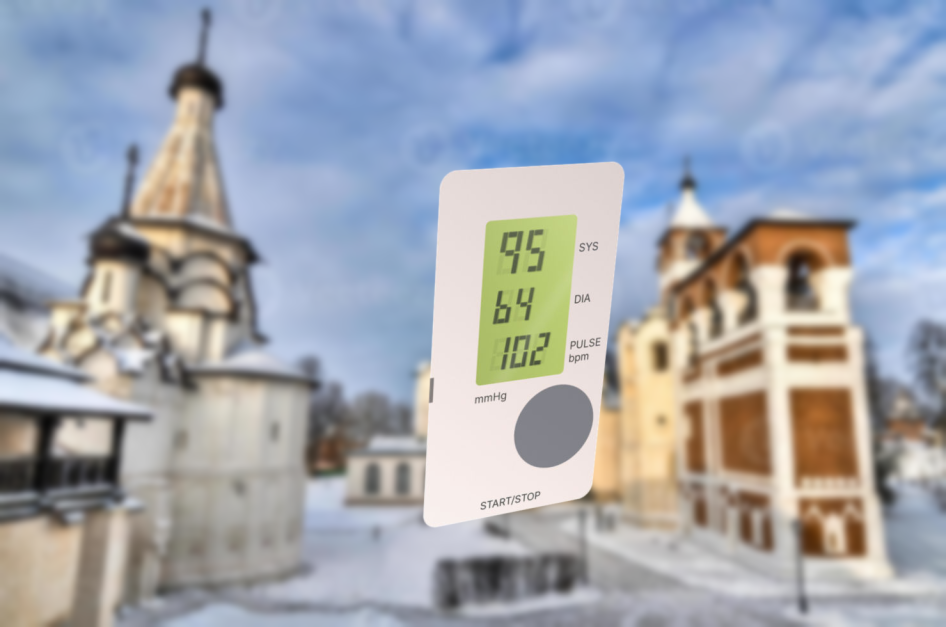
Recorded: 95 mmHg
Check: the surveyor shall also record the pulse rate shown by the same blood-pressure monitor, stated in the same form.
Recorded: 102 bpm
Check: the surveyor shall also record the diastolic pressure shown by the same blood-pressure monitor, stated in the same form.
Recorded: 64 mmHg
